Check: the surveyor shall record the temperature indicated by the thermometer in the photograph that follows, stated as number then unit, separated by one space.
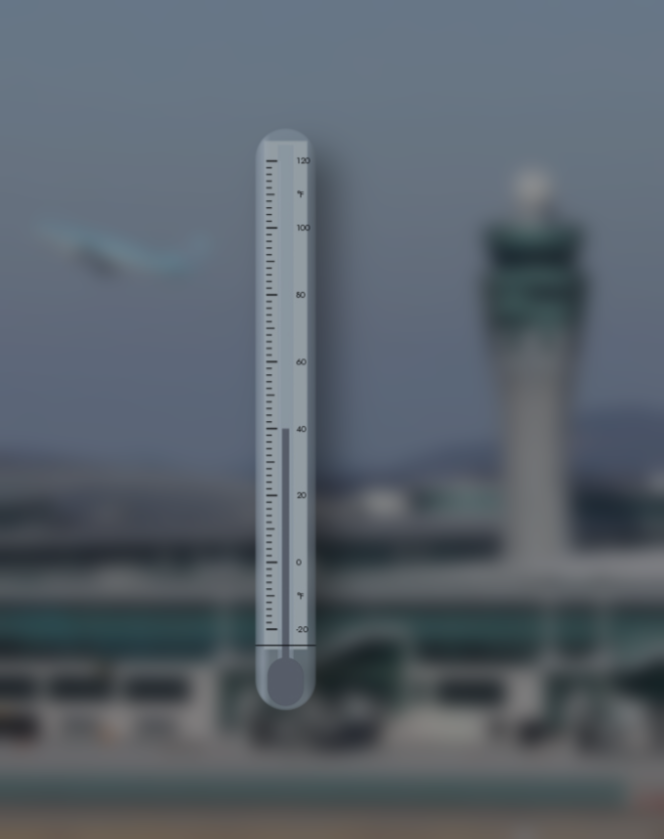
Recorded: 40 °F
